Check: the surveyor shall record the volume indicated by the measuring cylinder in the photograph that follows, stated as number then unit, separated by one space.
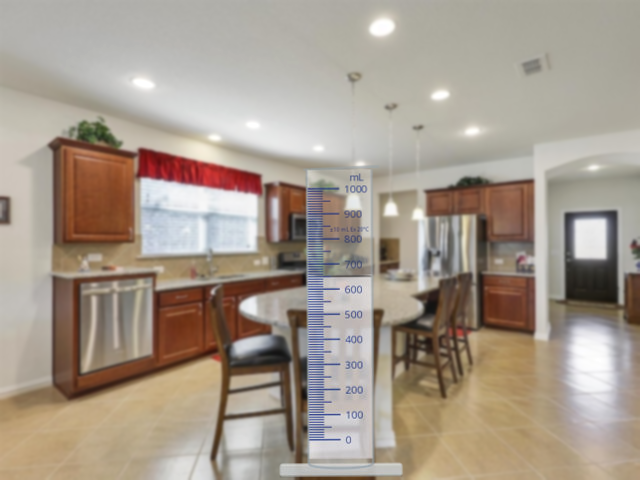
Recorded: 650 mL
